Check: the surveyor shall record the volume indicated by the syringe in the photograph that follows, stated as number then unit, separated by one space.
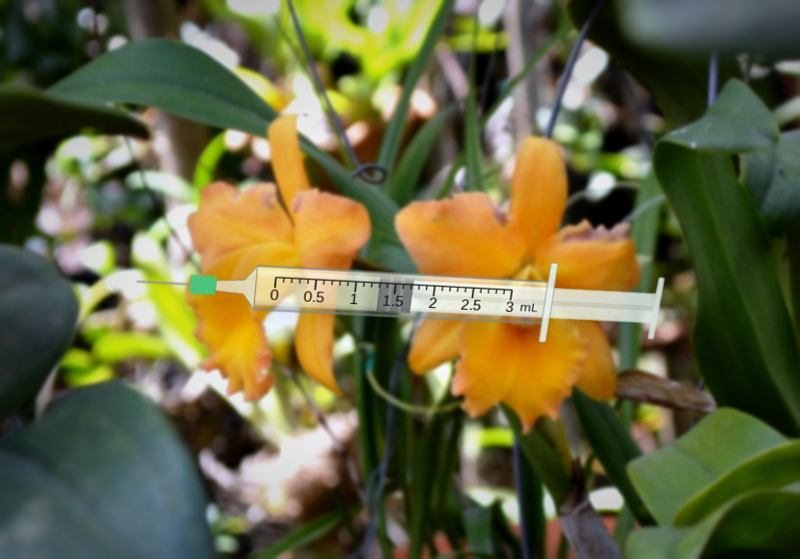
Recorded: 1.3 mL
